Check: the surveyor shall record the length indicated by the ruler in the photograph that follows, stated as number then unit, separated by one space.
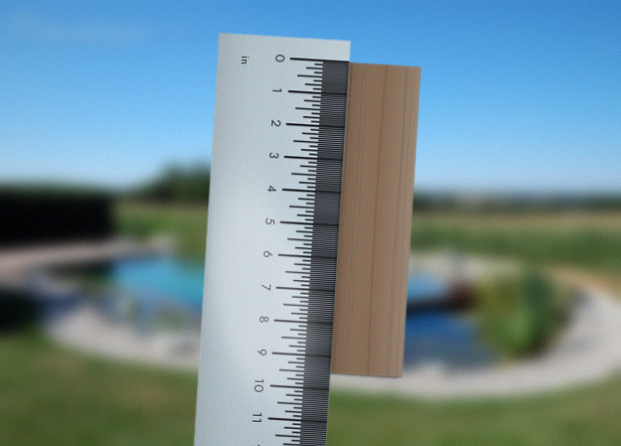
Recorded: 9.5 in
